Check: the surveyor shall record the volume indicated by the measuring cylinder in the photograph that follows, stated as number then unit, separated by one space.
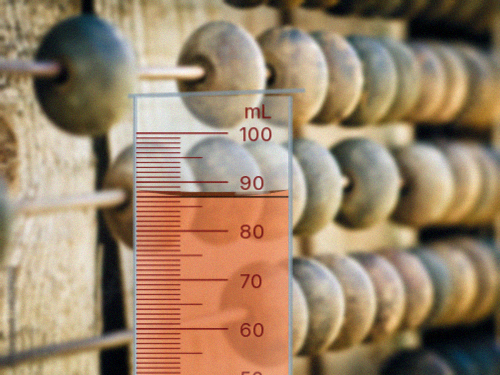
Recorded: 87 mL
